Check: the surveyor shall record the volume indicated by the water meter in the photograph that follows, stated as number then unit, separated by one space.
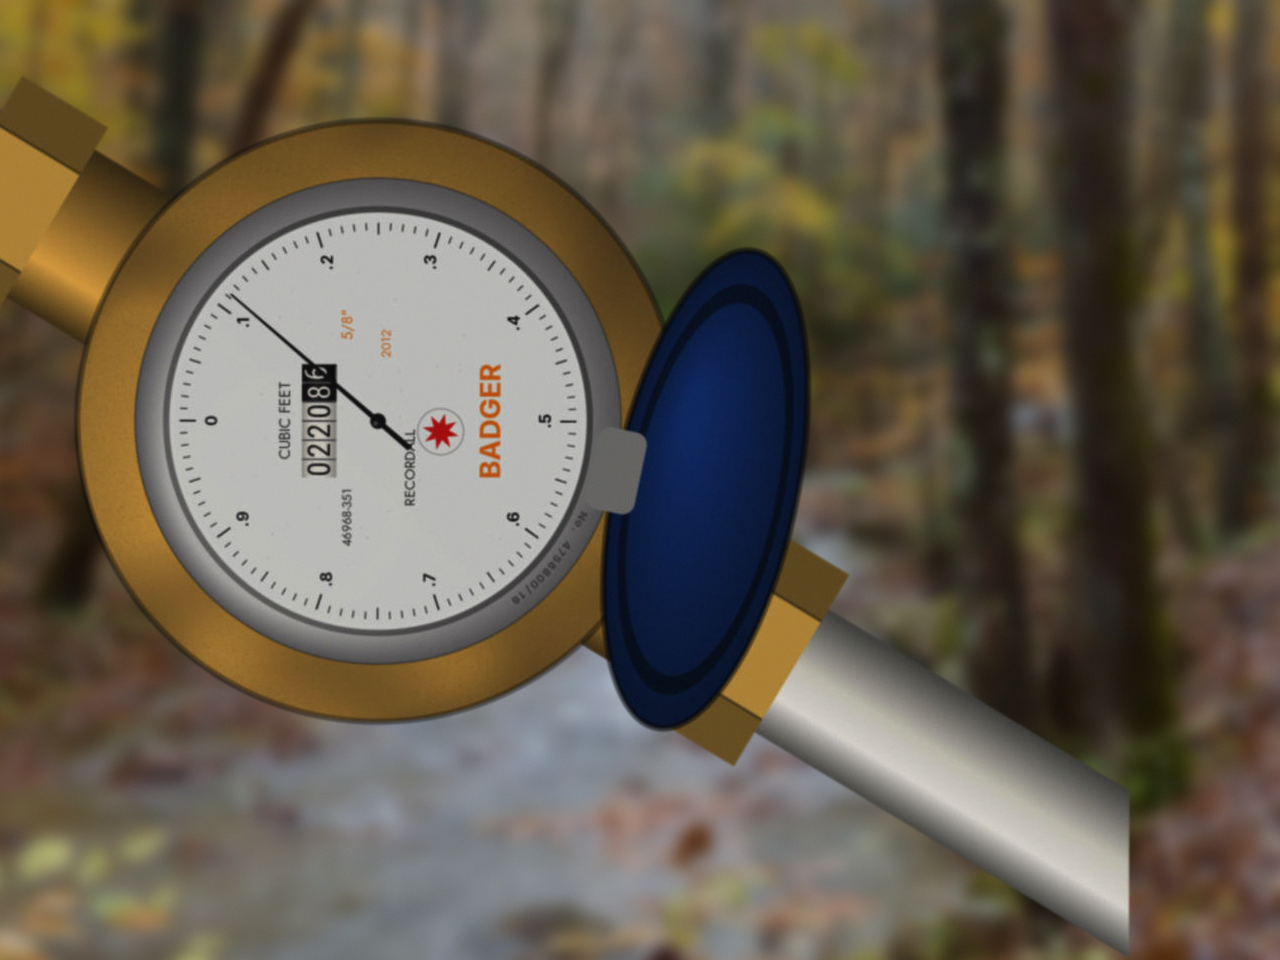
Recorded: 22086.11 ft³
